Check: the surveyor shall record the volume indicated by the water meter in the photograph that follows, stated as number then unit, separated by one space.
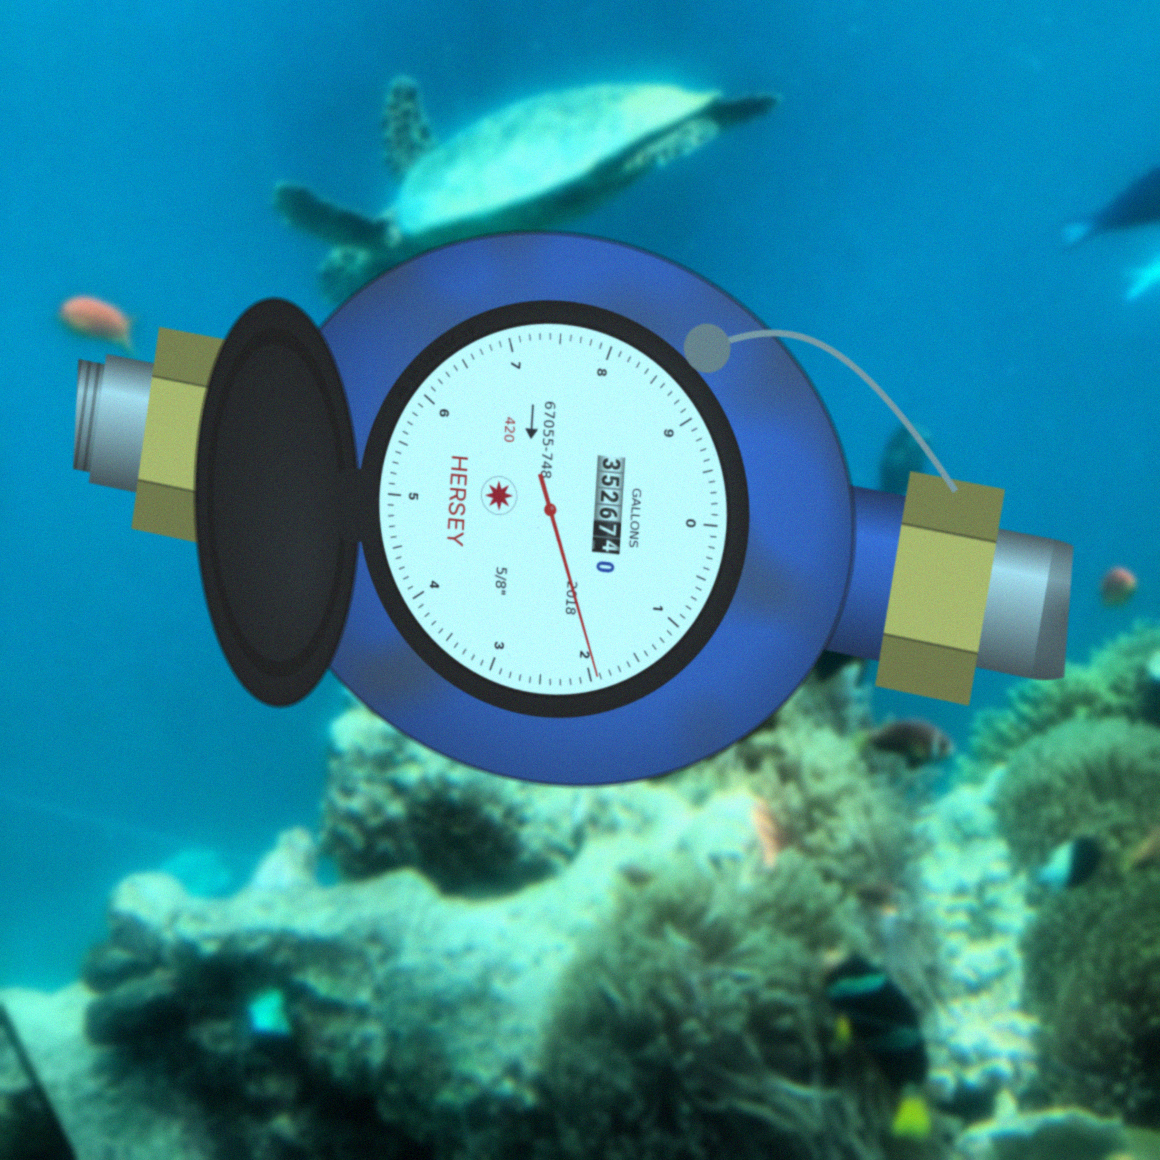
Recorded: 3526741.9 gal
